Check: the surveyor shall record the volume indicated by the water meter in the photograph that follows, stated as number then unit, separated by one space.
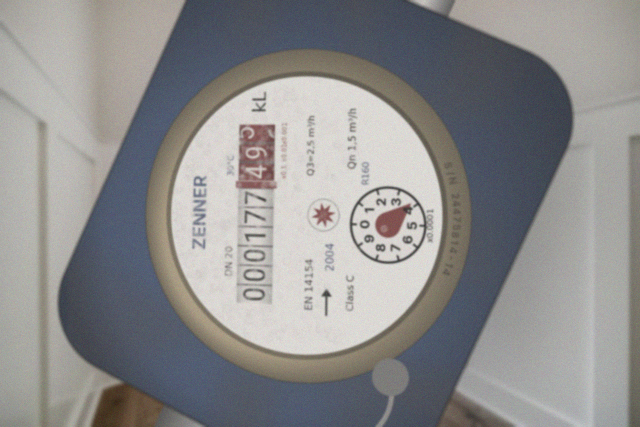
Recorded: 177.4953 kL
